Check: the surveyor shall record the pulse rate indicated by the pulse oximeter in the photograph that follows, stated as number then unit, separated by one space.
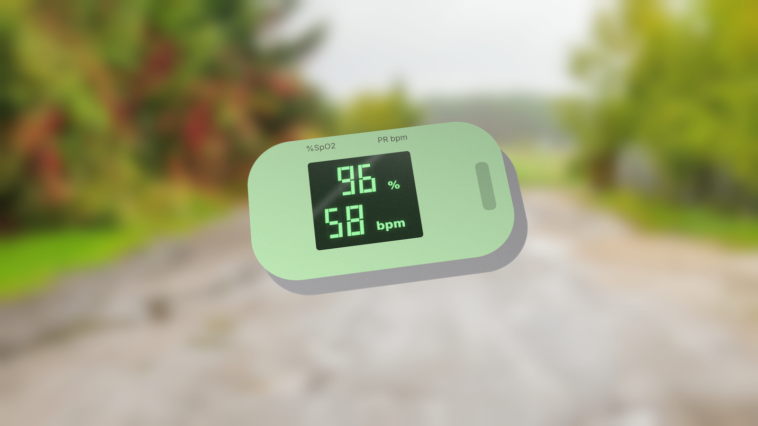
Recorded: 58 bpm
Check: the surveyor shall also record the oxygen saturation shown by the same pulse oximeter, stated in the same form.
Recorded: 96 %
